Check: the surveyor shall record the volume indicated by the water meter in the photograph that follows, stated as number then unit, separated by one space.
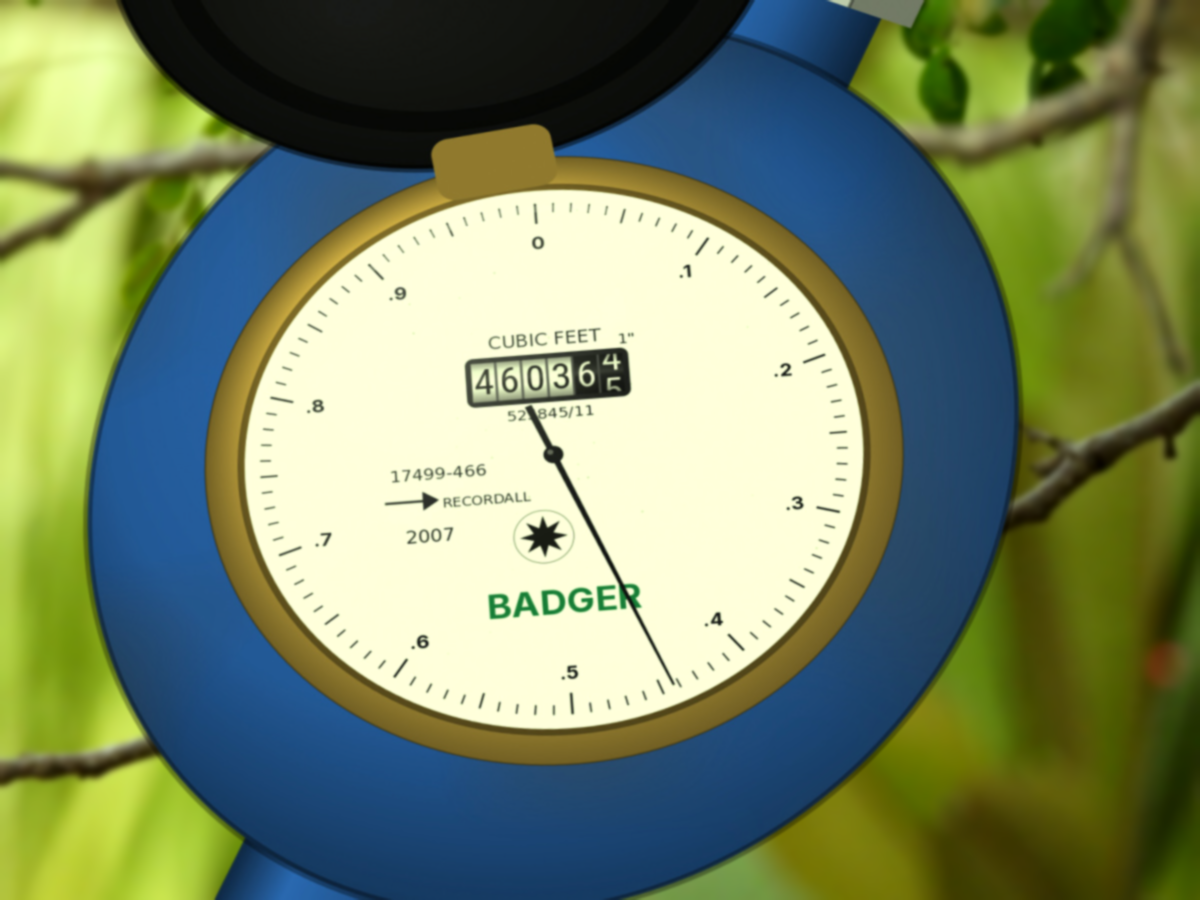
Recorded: 460364.44 ft³
